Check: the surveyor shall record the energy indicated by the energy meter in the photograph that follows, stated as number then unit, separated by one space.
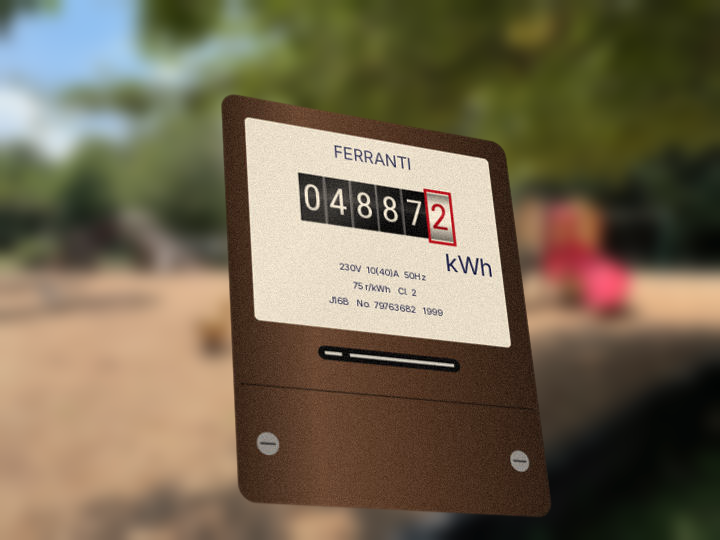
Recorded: 4887.2 kWh
